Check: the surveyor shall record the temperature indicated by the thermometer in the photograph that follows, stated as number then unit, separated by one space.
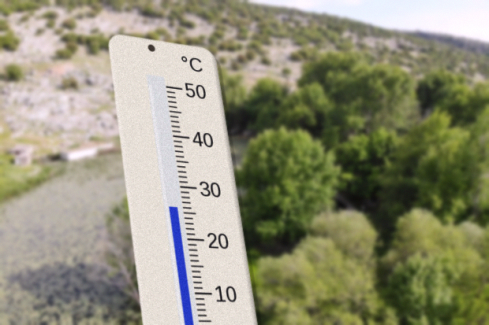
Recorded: 26 °C
